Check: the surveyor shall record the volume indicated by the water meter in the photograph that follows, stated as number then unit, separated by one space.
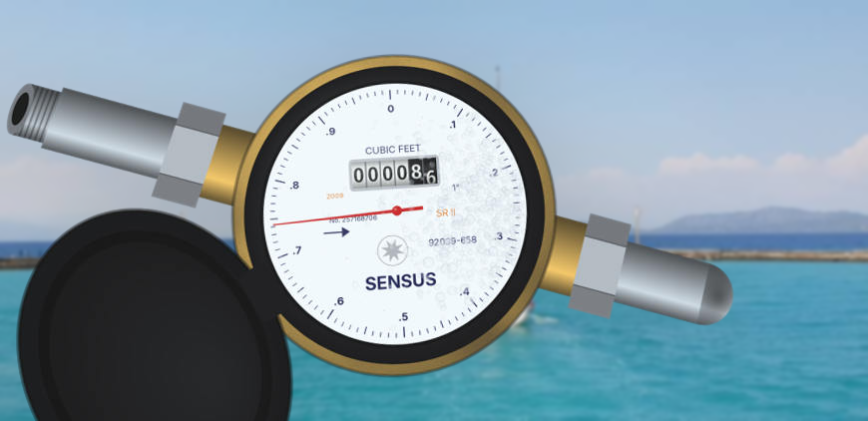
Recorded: 85.74 ft³
